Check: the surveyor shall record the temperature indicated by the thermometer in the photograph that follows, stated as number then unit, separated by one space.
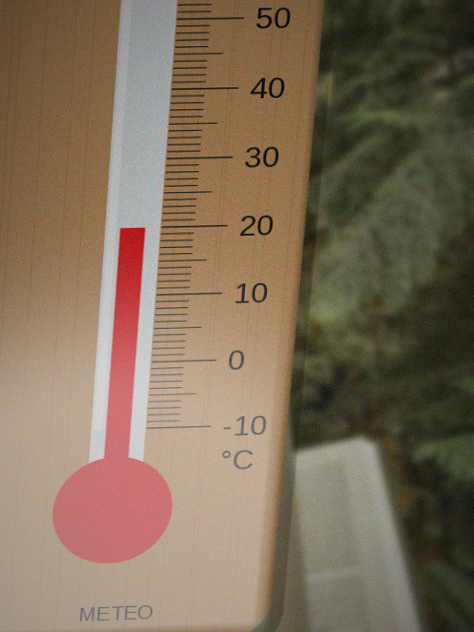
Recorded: 20 °C
